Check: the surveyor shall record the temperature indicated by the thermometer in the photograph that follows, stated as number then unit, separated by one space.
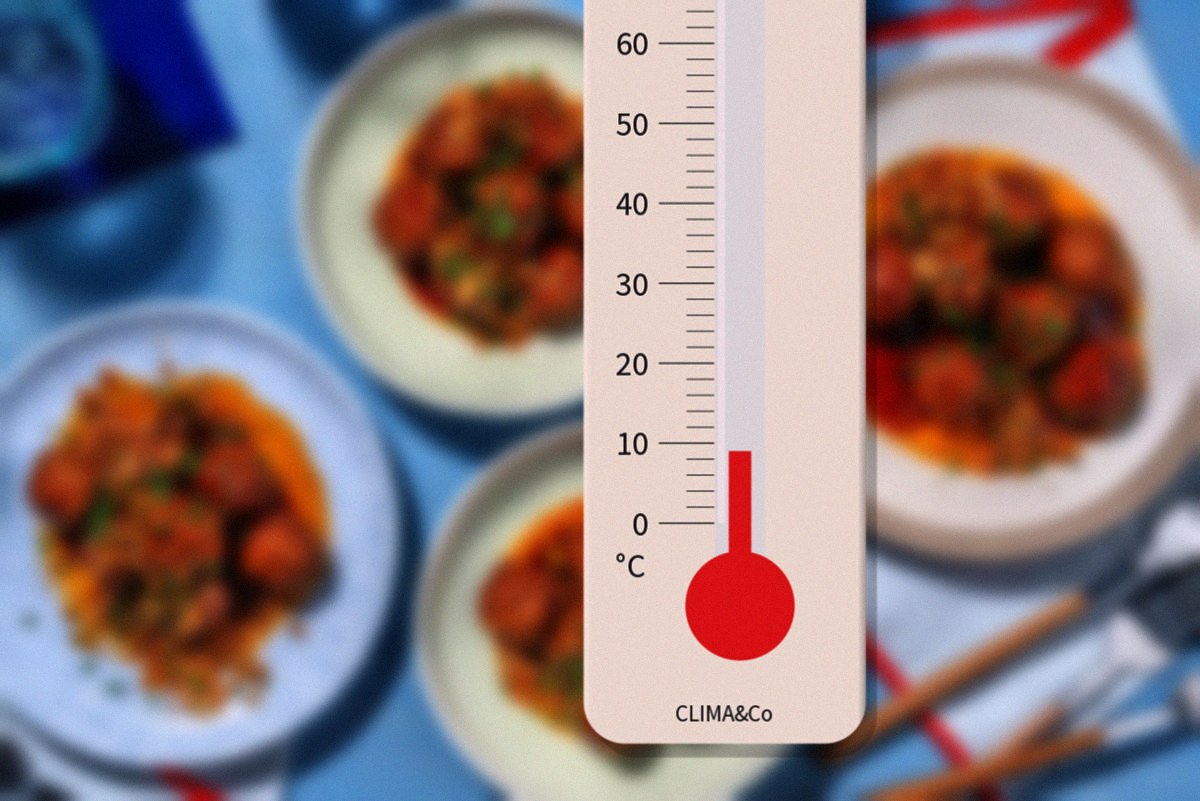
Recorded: 9 °C
